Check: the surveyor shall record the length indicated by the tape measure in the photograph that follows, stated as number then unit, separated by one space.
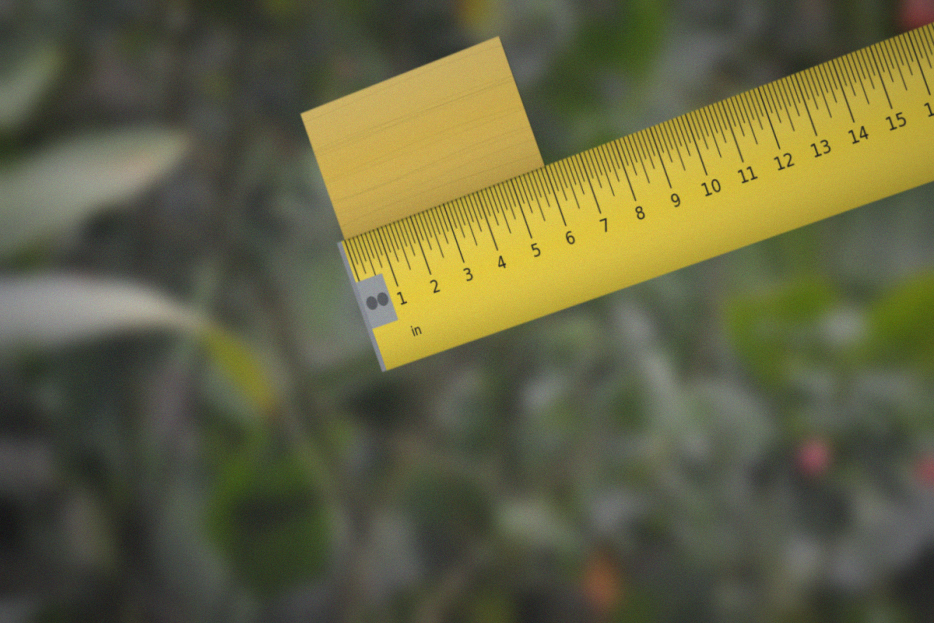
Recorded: 6 in
